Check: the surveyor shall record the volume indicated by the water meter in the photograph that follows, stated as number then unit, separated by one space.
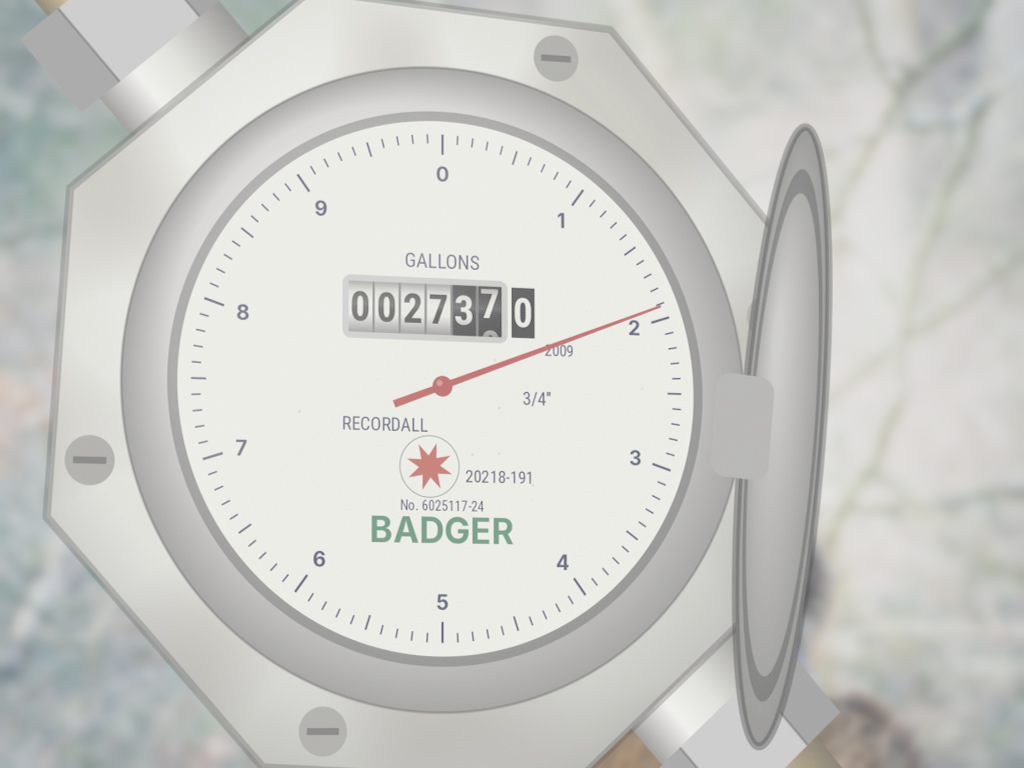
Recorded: 27371.9 gal
